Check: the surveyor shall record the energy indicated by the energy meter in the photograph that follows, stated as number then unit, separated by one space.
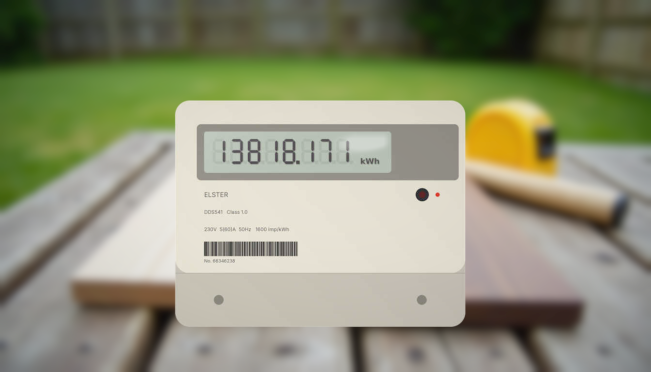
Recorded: 13818.171 kWh
